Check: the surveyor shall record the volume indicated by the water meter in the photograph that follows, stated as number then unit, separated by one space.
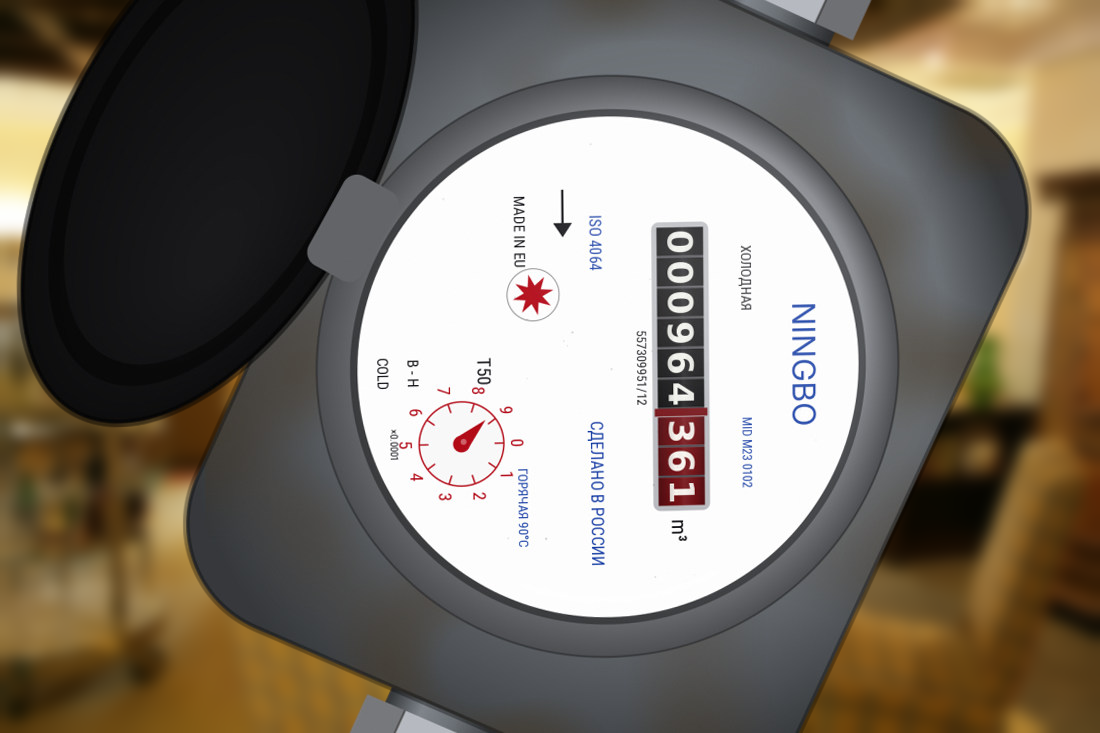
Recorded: 964.3618 m³
